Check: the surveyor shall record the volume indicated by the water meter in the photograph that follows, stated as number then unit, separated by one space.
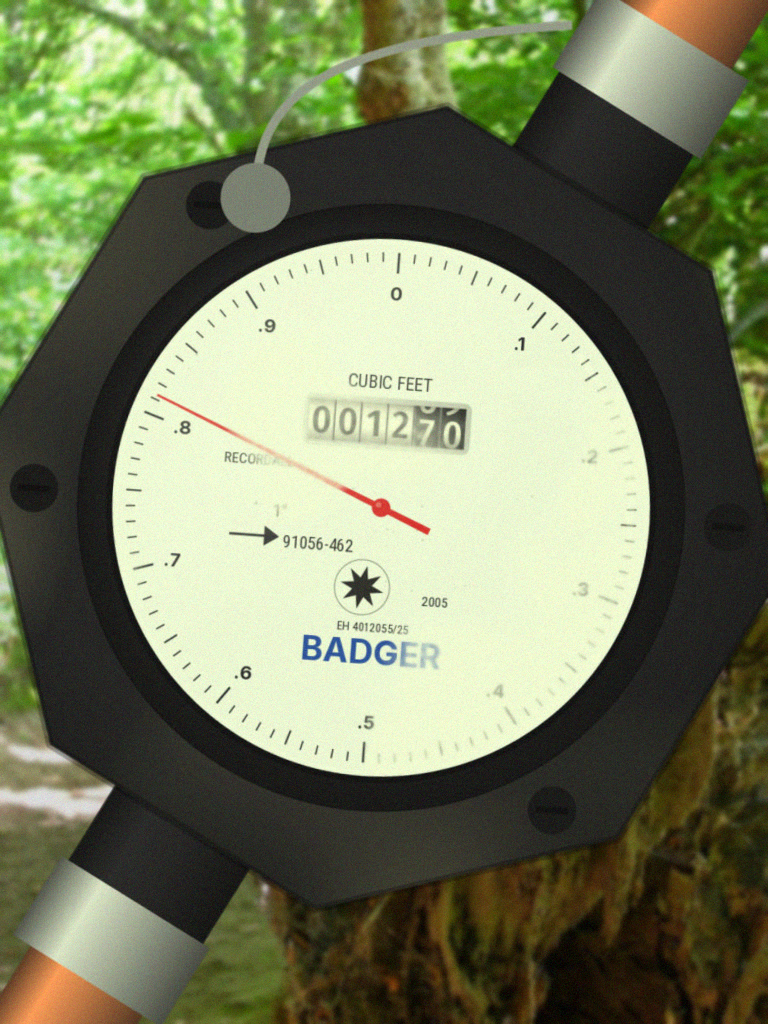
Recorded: 1269.81 ft³
